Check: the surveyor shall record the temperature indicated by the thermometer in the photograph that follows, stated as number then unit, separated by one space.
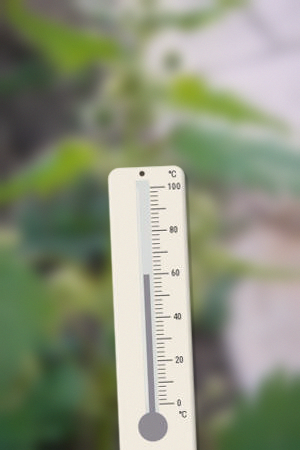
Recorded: 60 °C
